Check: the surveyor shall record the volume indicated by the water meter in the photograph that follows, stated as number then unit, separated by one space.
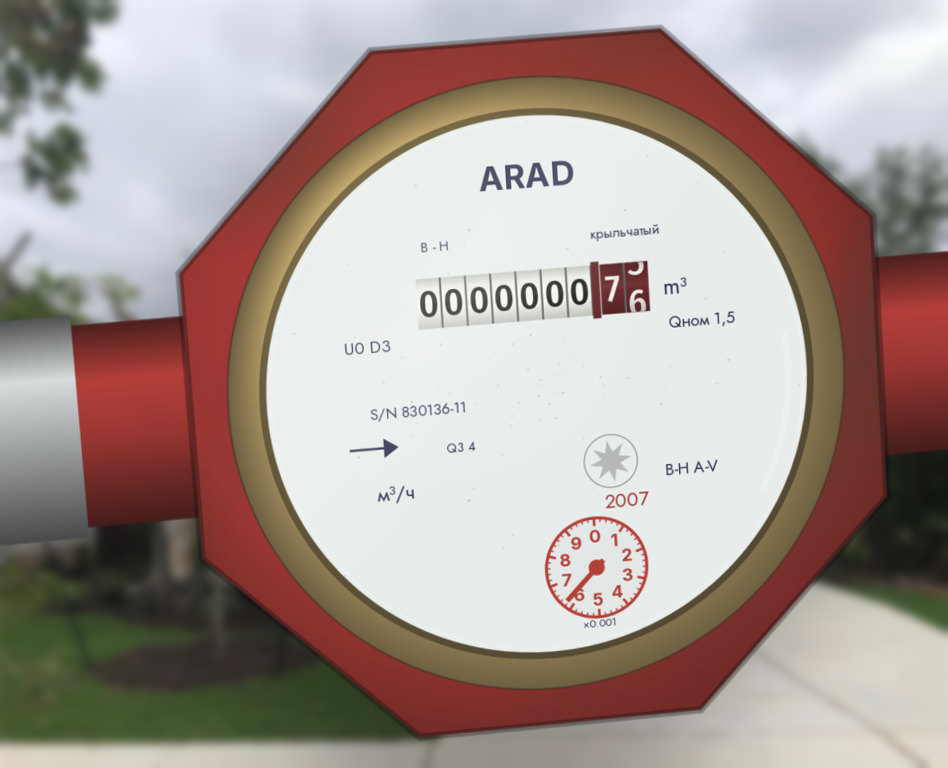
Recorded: 0.756 m³
